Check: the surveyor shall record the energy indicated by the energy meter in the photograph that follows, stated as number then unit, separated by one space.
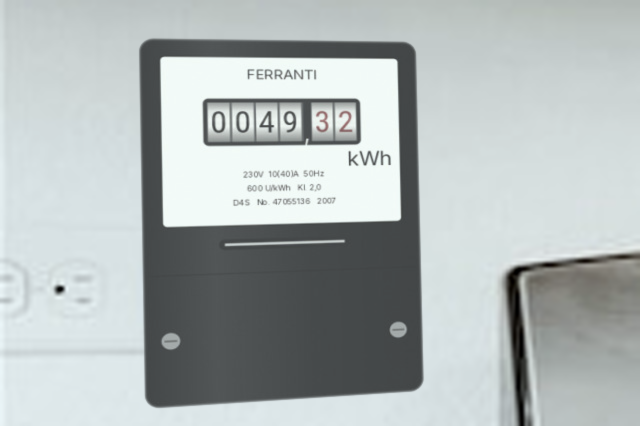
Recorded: 49.32 kWh
